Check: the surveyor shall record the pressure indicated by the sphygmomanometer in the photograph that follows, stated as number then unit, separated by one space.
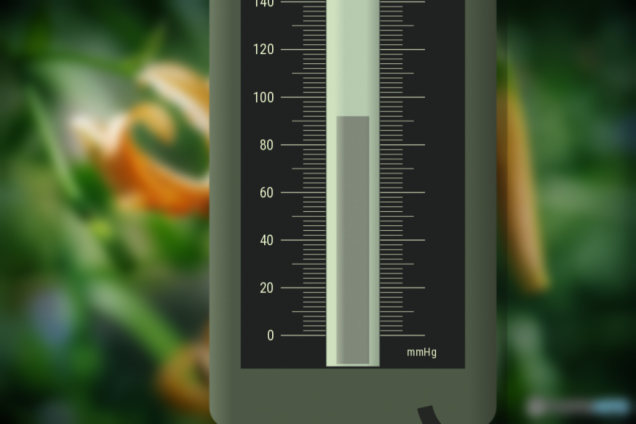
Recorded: 92 mmHg
